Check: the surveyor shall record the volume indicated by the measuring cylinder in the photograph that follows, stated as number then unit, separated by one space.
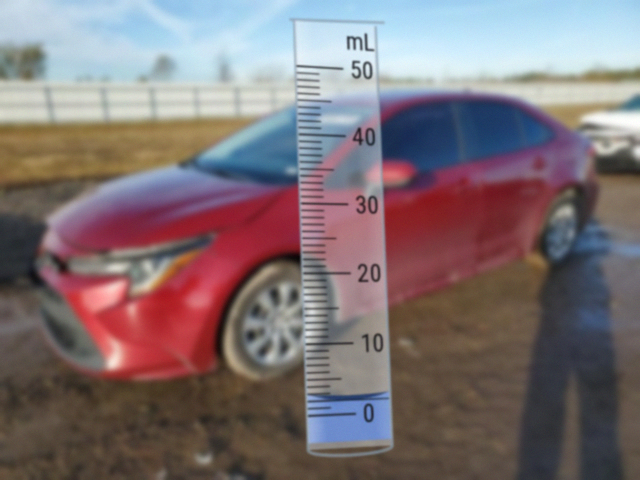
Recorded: 2 mL
